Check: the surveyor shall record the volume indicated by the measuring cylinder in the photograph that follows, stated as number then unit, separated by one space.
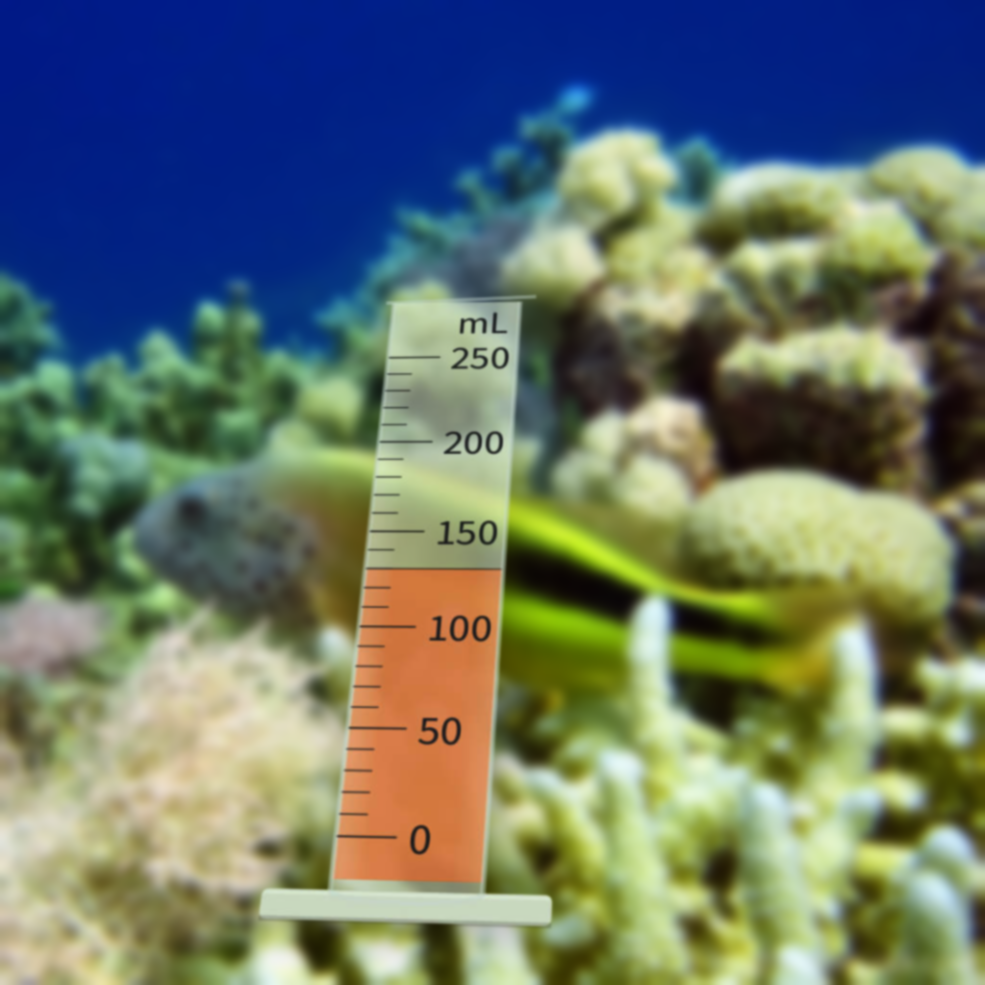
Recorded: 130 mL
